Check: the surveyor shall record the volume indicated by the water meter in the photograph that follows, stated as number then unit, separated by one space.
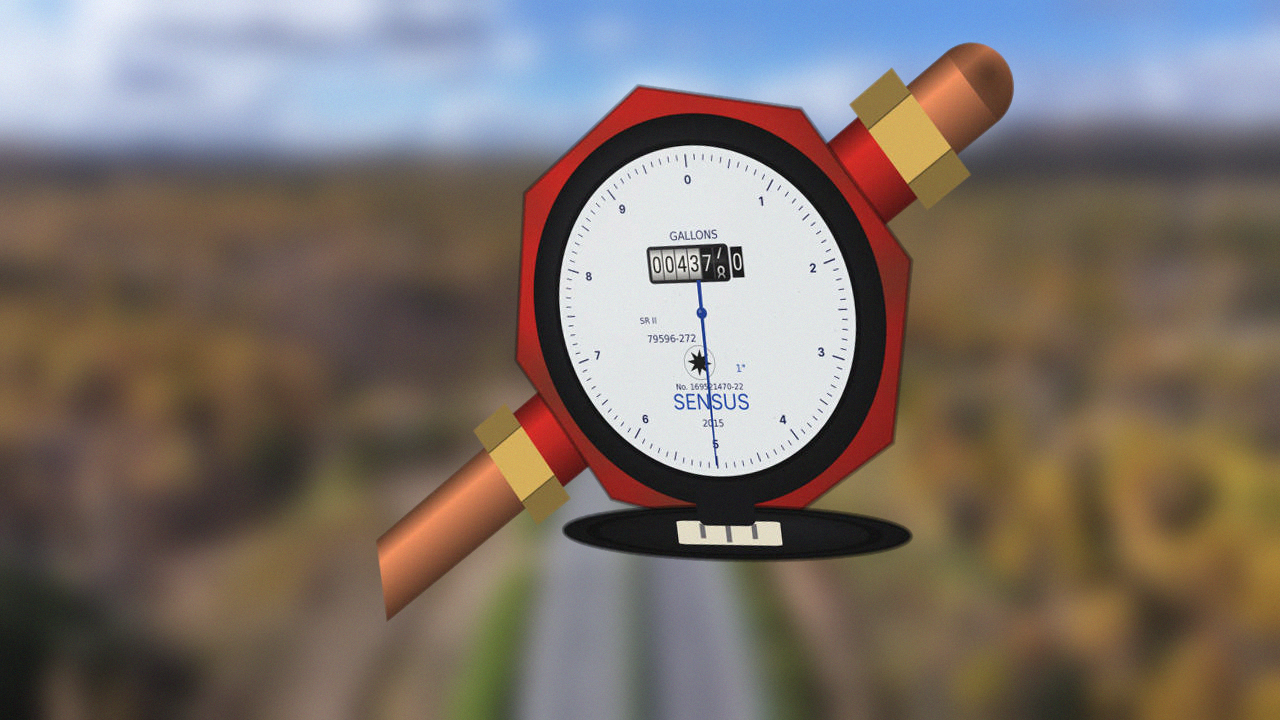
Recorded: 43775.0 gal
